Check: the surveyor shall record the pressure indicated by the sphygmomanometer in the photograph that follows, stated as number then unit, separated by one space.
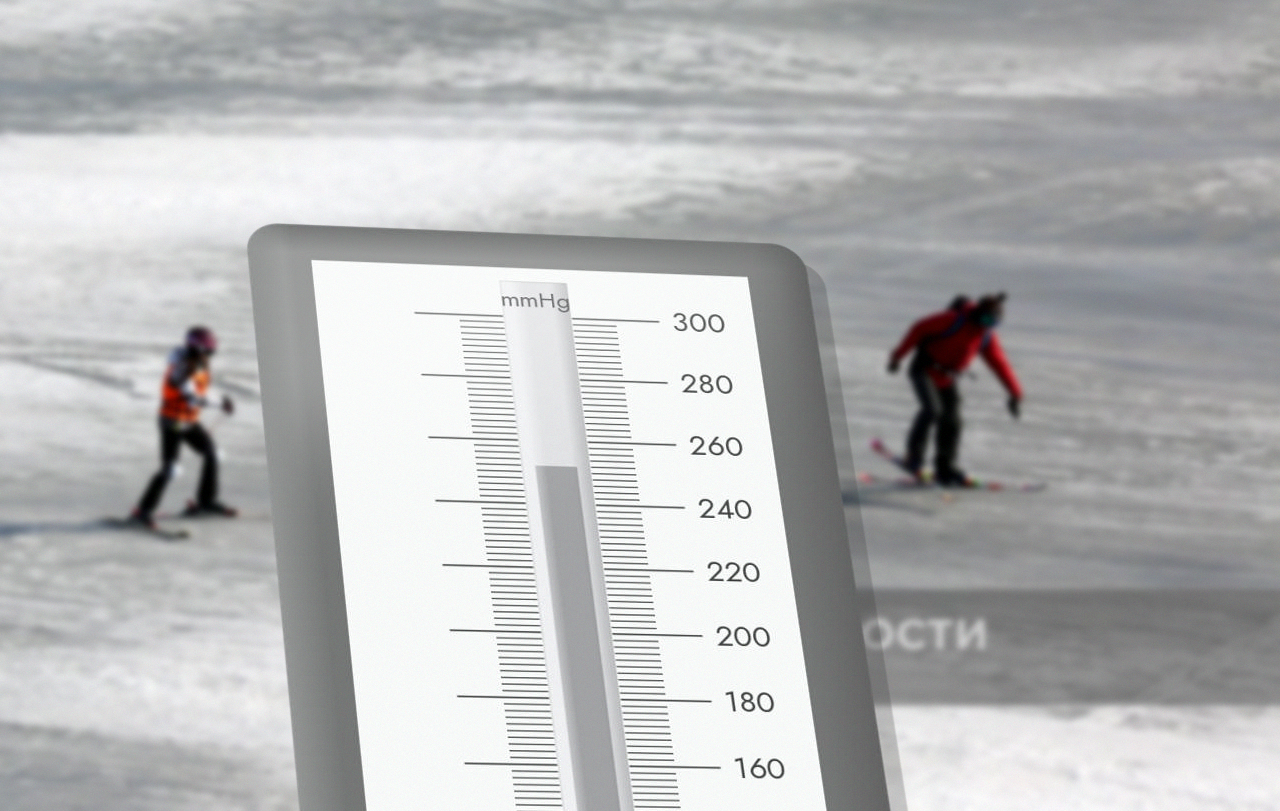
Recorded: 252 mmHg
